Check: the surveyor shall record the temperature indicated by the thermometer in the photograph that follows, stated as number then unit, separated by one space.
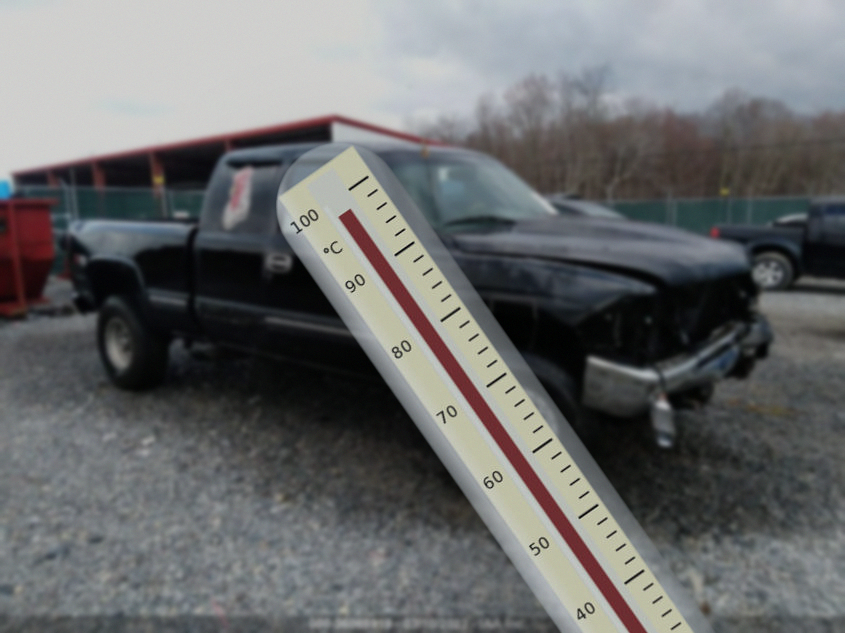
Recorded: 98 °C
